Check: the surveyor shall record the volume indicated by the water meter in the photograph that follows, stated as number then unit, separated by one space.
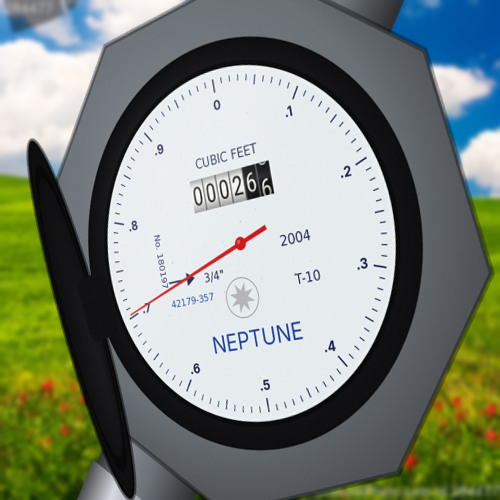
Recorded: 265.70 ft³
